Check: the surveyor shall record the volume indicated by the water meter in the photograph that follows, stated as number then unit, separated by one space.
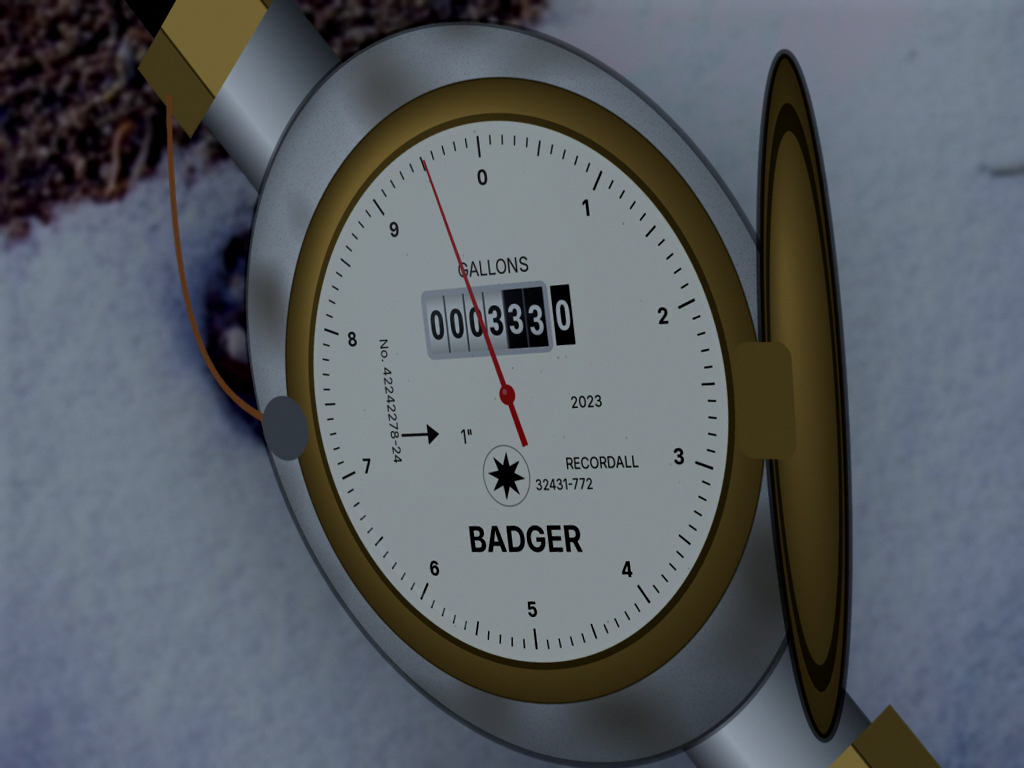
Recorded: 3329.5 gal
